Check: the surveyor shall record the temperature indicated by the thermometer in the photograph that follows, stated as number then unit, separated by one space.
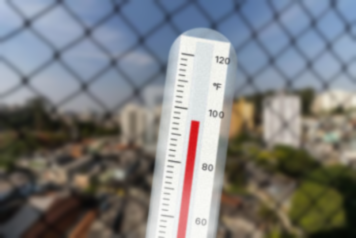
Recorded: 96 °F
